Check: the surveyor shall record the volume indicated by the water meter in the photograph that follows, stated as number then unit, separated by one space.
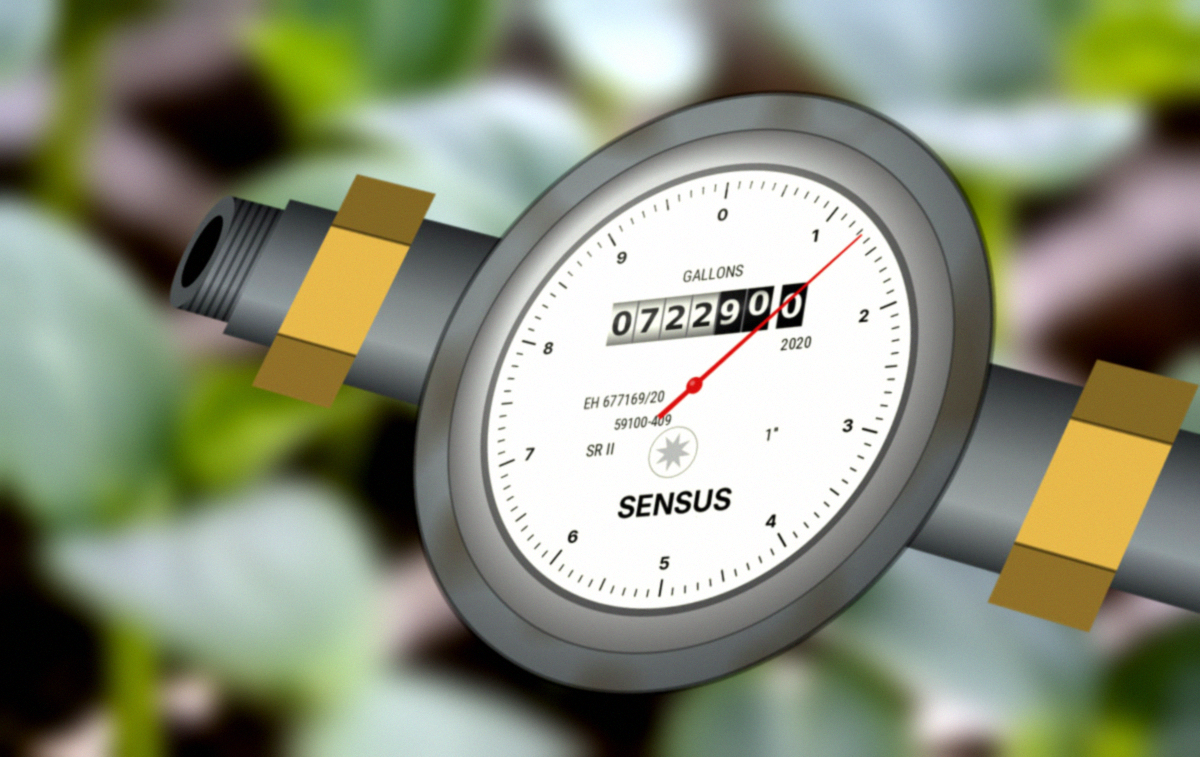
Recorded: 722901.3 gal
